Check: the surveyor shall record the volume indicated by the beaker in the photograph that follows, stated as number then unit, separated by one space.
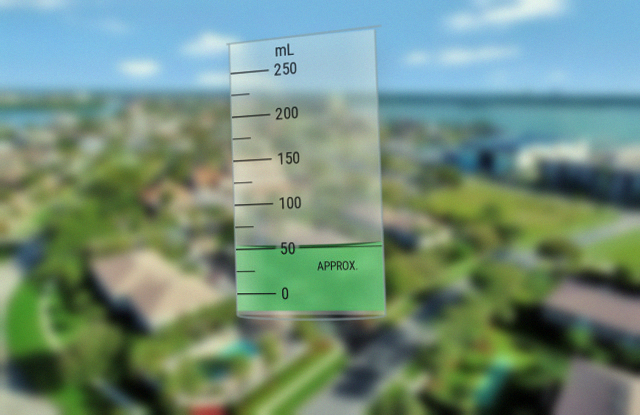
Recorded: 50 mL
